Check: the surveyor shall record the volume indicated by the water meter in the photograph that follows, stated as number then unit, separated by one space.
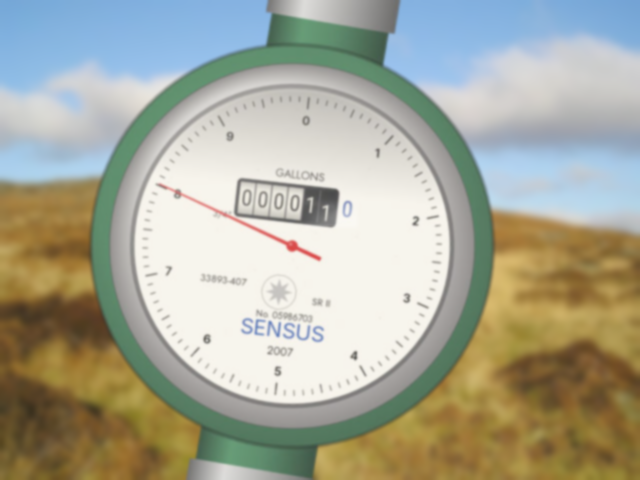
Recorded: 108.0 gal
